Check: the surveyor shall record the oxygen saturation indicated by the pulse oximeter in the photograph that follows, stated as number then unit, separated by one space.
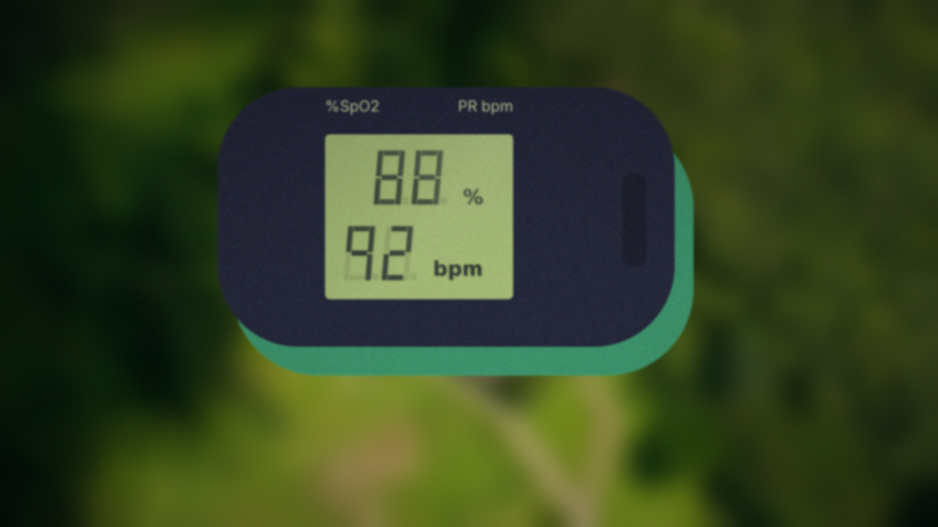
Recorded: 88 %
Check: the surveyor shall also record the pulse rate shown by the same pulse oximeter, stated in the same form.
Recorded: 92 bpm
